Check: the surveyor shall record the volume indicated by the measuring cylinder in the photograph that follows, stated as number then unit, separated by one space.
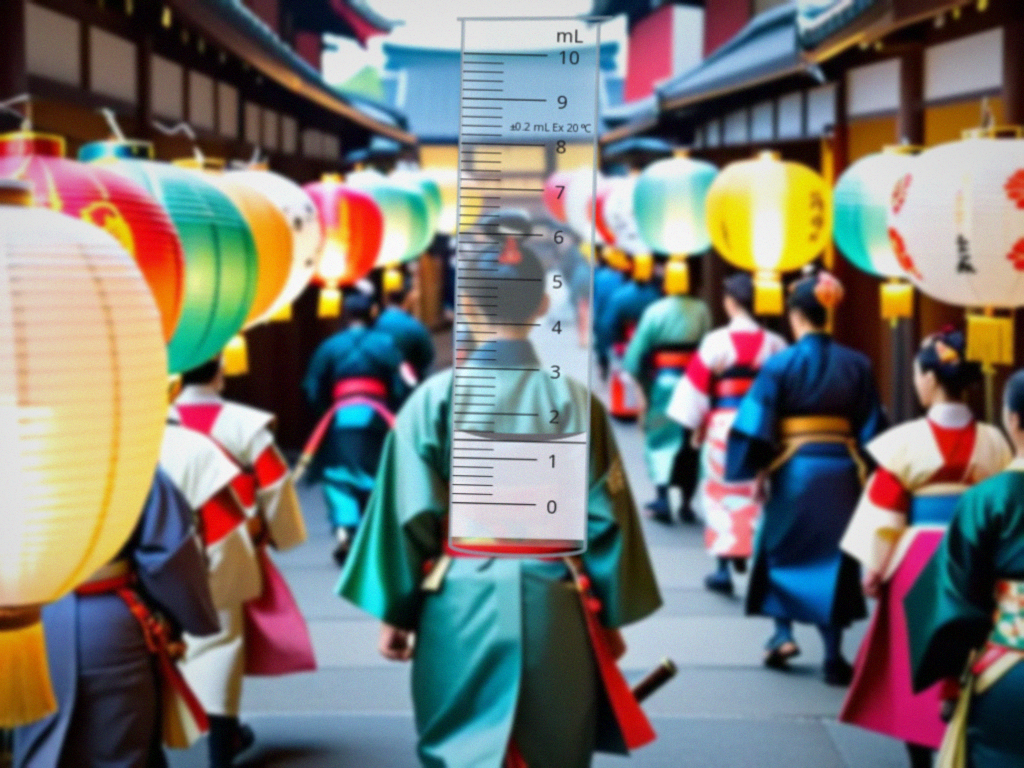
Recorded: 1.4 mL
